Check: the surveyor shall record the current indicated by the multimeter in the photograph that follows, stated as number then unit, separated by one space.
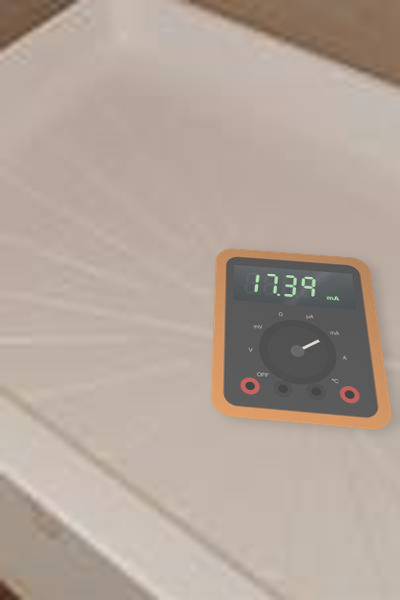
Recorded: 17.39 mA
